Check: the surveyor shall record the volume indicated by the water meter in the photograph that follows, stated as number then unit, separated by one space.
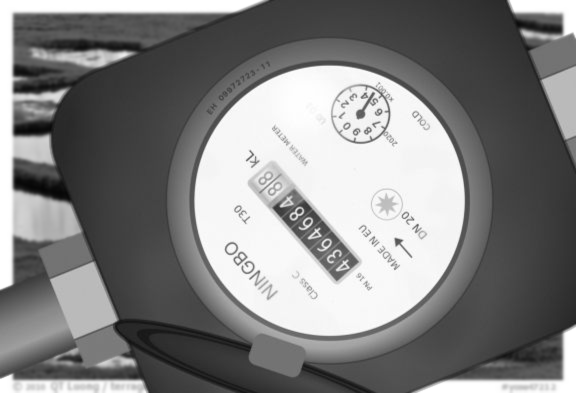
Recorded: 4364684.884 kL
